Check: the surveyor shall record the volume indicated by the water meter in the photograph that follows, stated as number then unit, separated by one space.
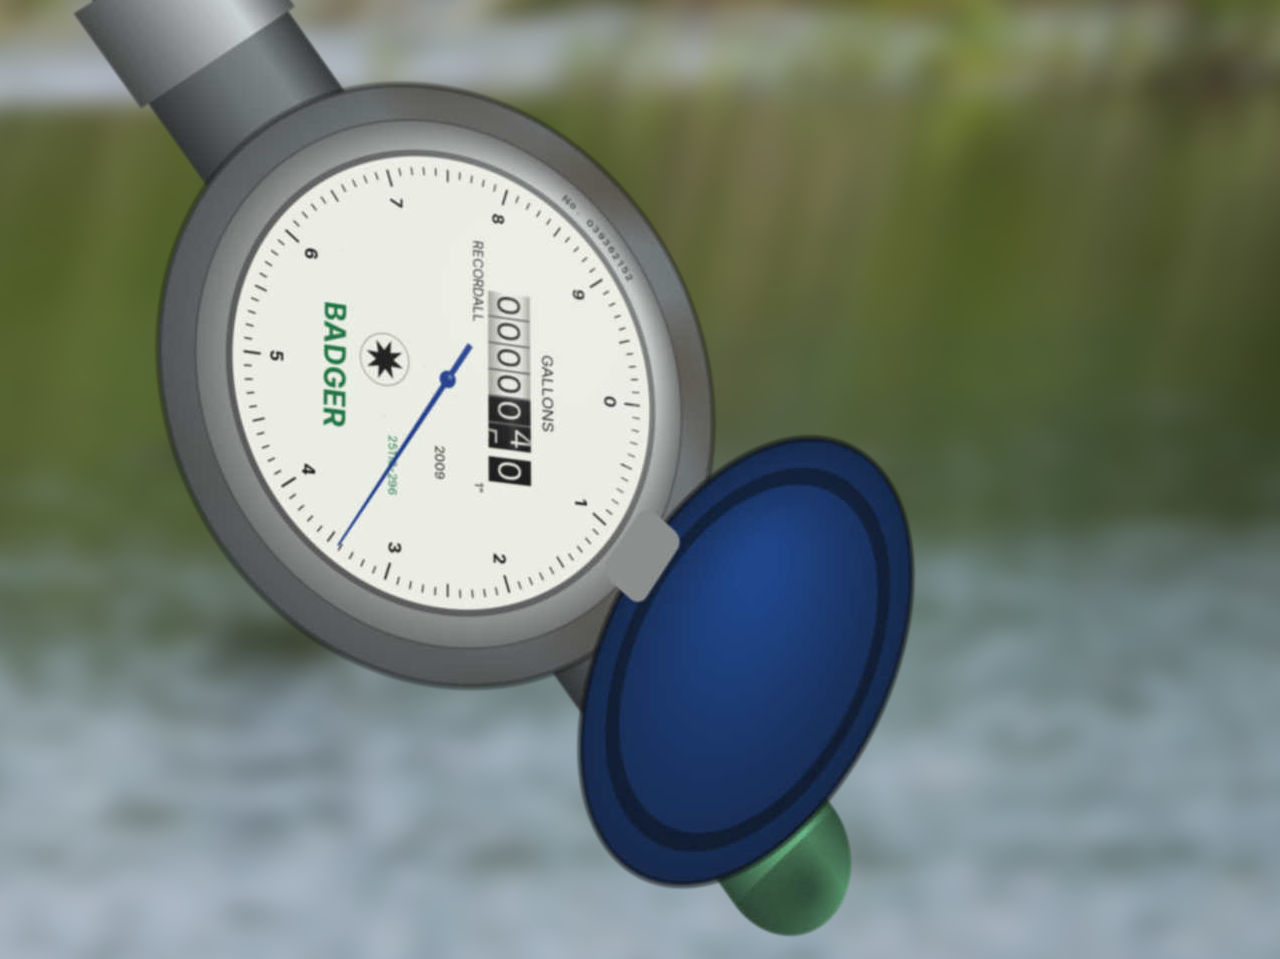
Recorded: 43.4 gal
